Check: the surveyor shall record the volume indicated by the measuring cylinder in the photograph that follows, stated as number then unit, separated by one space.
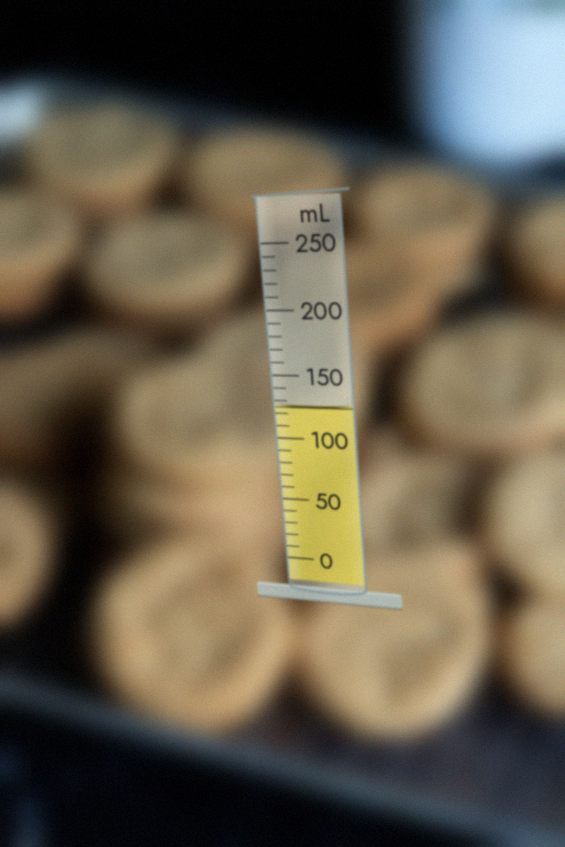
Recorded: 125 mL
